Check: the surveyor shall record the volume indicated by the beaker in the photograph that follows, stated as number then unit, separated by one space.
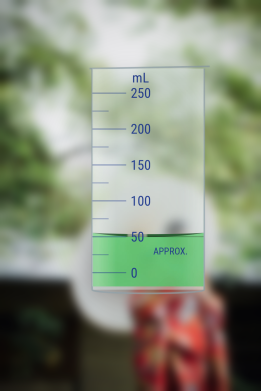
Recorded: 50 mL
